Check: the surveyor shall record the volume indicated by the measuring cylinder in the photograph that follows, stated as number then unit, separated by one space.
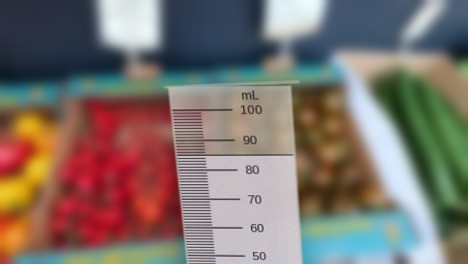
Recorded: 85 mL
